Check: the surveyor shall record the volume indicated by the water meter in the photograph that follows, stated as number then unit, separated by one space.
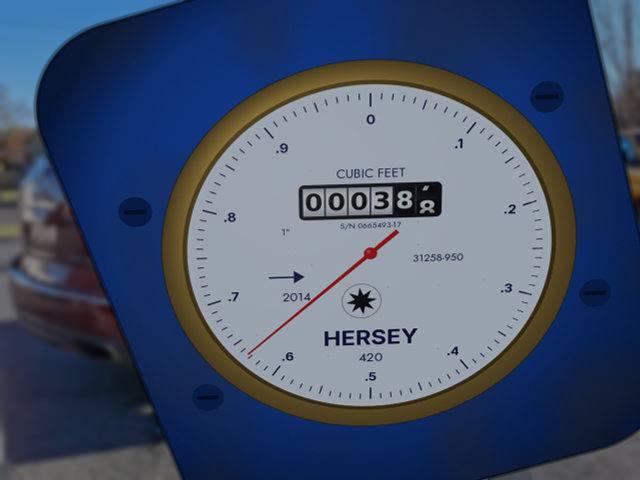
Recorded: 387.63 ft³
